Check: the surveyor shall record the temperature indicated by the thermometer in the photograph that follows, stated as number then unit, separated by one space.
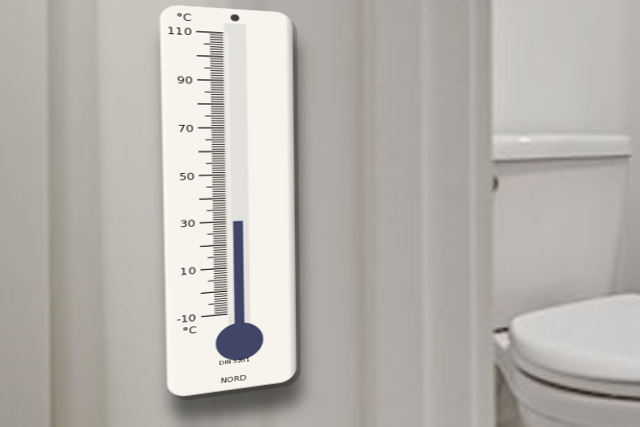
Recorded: 30 °C
